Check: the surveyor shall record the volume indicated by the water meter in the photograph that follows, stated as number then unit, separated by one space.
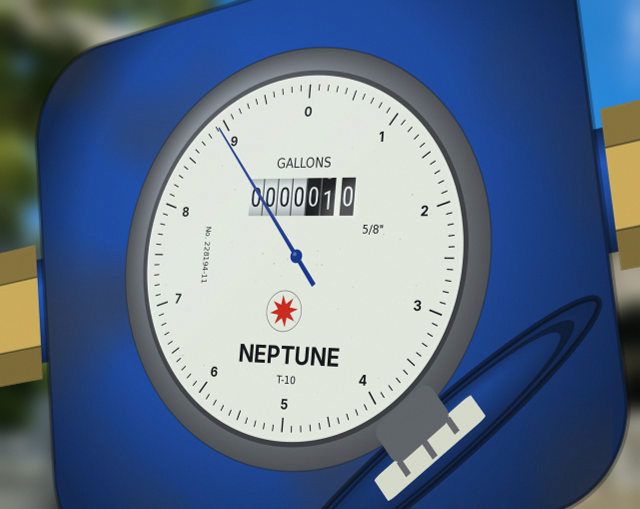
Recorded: 8.9 gal
